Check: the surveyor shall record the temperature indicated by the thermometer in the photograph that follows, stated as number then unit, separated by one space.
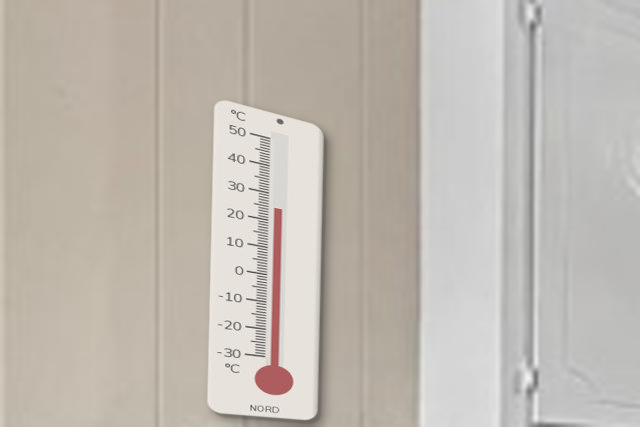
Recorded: 25 °C
